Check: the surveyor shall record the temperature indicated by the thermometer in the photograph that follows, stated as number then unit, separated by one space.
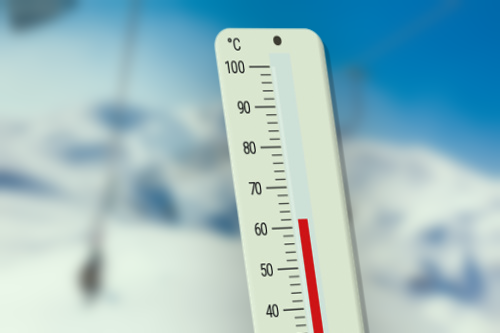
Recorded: 62 °C
